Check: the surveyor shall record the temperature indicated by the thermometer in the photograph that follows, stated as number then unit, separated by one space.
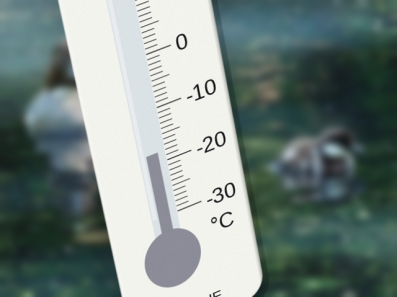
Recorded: -18 °C
